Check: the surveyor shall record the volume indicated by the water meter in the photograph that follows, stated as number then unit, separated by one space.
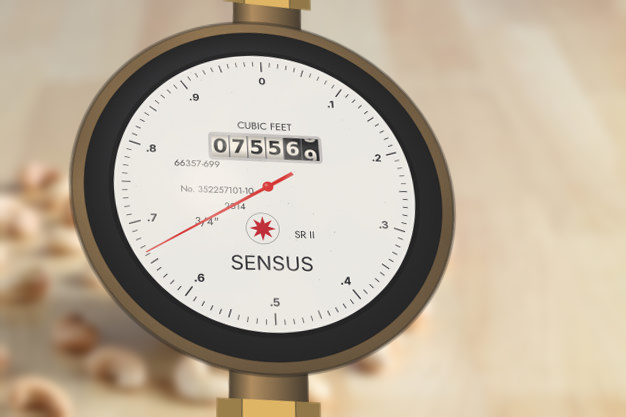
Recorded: 75568.66 ft³
